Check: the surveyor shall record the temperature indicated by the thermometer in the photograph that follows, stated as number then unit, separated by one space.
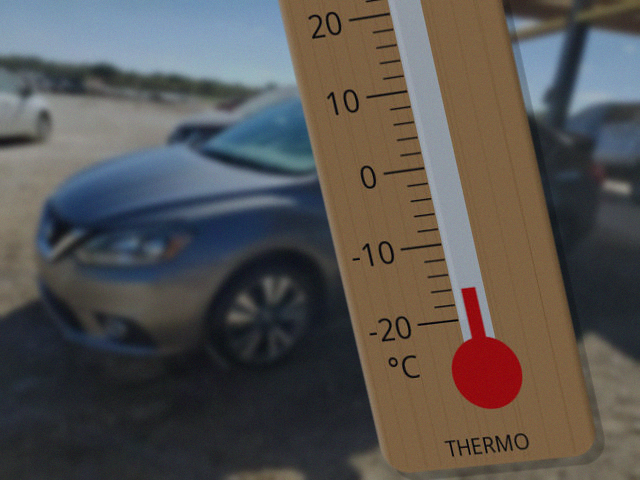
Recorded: -16 °C
